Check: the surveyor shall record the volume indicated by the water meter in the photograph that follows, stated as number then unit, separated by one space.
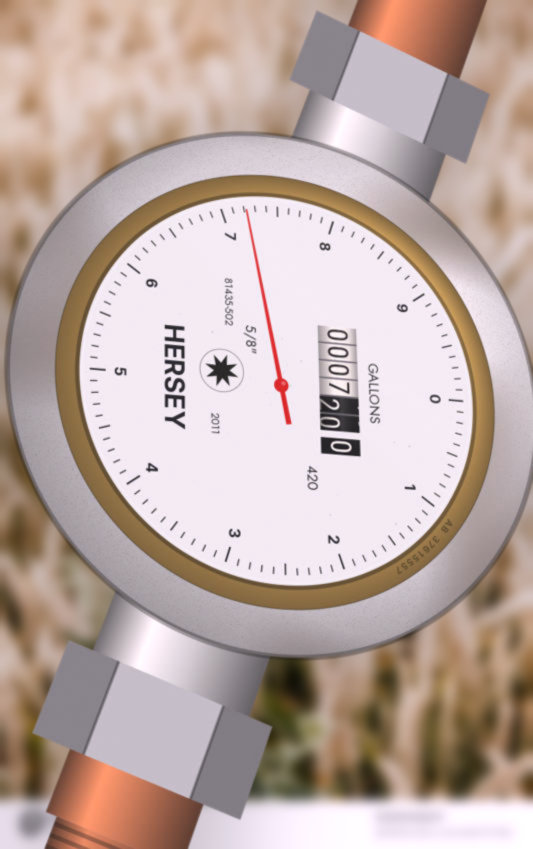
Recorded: 7197.2 gal
